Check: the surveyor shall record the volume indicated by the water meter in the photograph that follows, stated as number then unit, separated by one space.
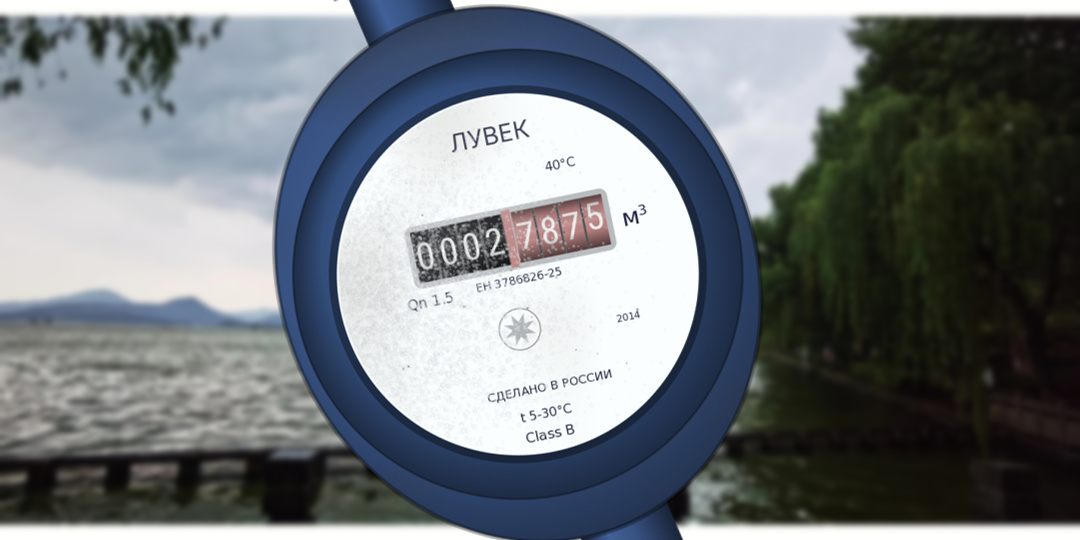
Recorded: 2.7875 m³
